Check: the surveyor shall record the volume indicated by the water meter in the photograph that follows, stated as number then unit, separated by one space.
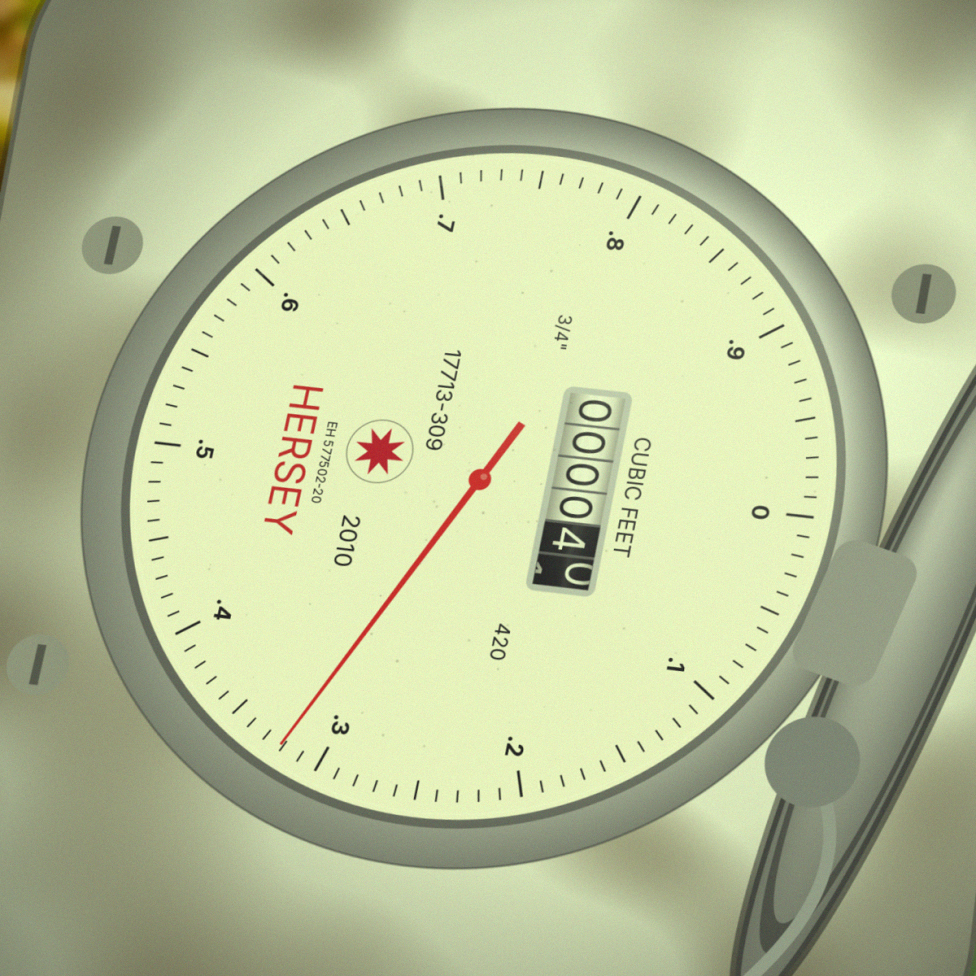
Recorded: 40.32 ft³
